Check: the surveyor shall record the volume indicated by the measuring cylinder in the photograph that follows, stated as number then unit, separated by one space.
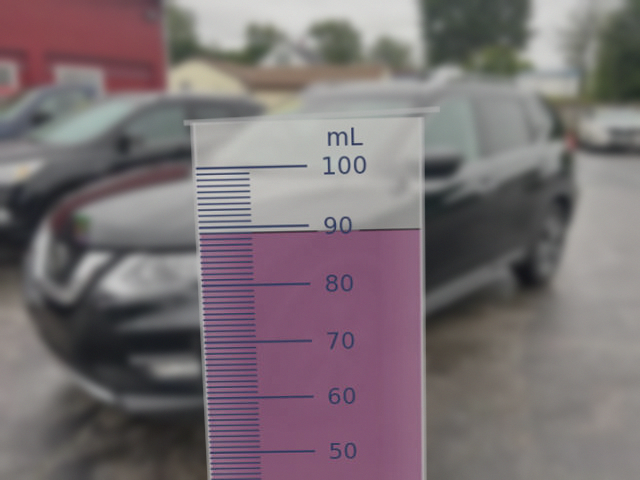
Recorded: 89 mL
